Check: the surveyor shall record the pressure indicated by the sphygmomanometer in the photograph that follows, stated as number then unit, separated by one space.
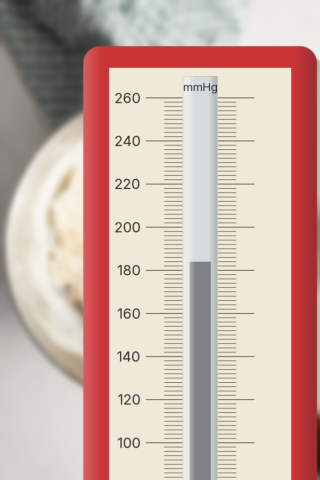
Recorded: 184 mmHg
